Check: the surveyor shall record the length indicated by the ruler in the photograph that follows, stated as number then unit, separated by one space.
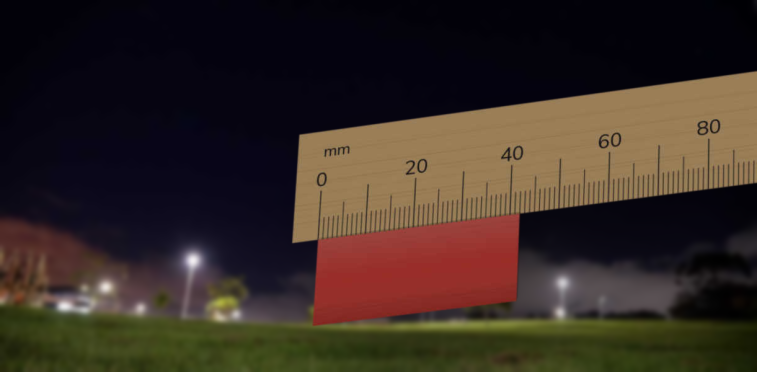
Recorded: 42 mm
